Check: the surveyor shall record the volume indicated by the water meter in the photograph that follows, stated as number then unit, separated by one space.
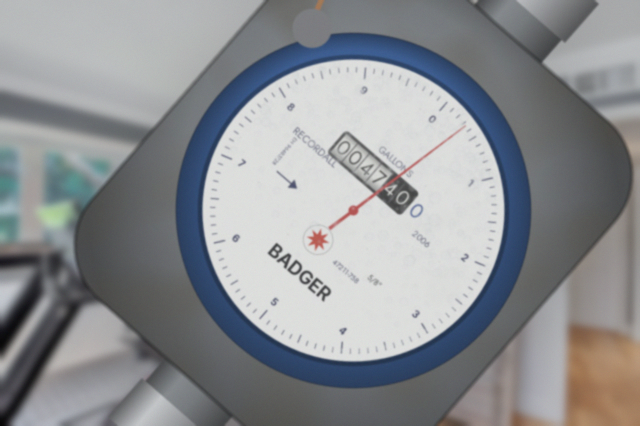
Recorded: 47400.3 gal
